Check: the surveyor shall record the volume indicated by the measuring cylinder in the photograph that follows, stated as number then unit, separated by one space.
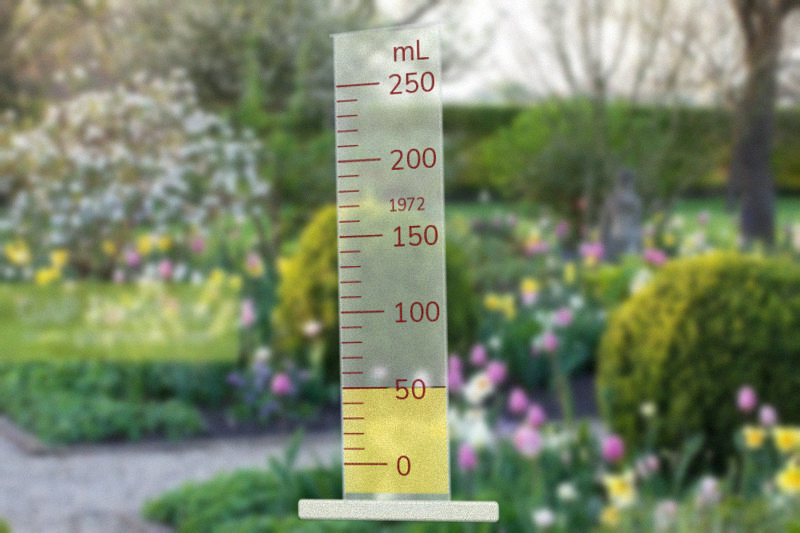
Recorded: 50 mL
